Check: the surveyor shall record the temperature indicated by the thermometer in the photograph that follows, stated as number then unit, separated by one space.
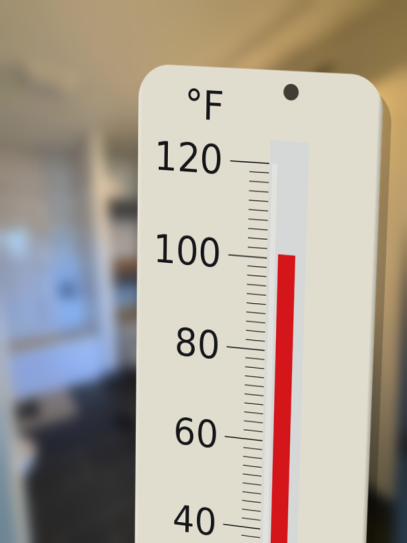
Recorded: 101 °F
